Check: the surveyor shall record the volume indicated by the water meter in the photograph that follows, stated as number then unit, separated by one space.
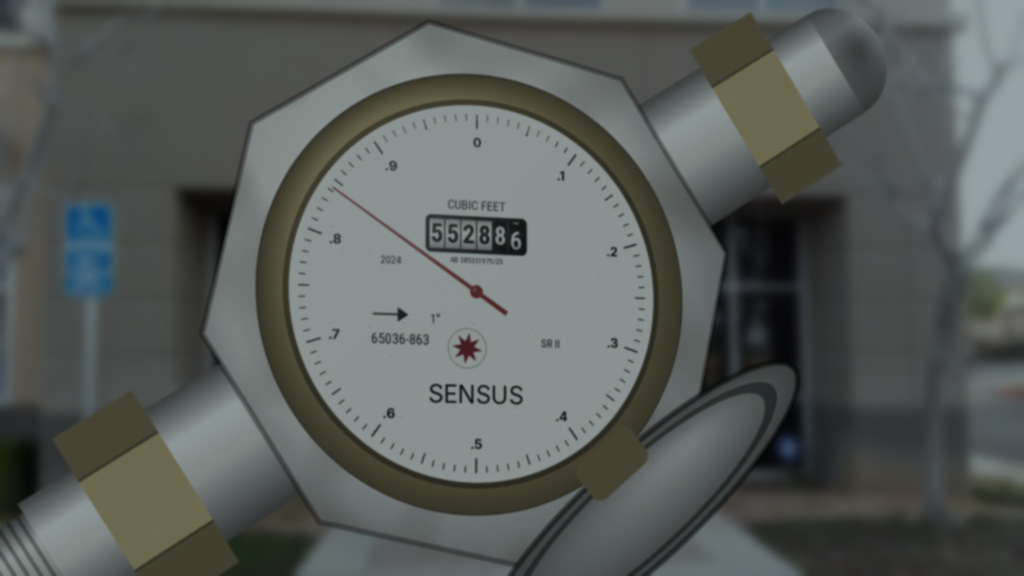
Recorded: 552885.84 ft³
